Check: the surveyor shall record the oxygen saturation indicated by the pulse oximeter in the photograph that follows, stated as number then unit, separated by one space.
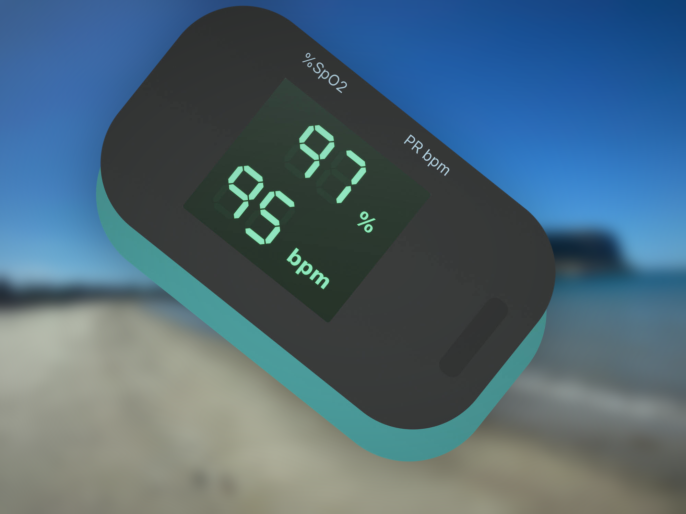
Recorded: 97 %
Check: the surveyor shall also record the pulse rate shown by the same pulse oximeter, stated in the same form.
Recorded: 95 bpm
